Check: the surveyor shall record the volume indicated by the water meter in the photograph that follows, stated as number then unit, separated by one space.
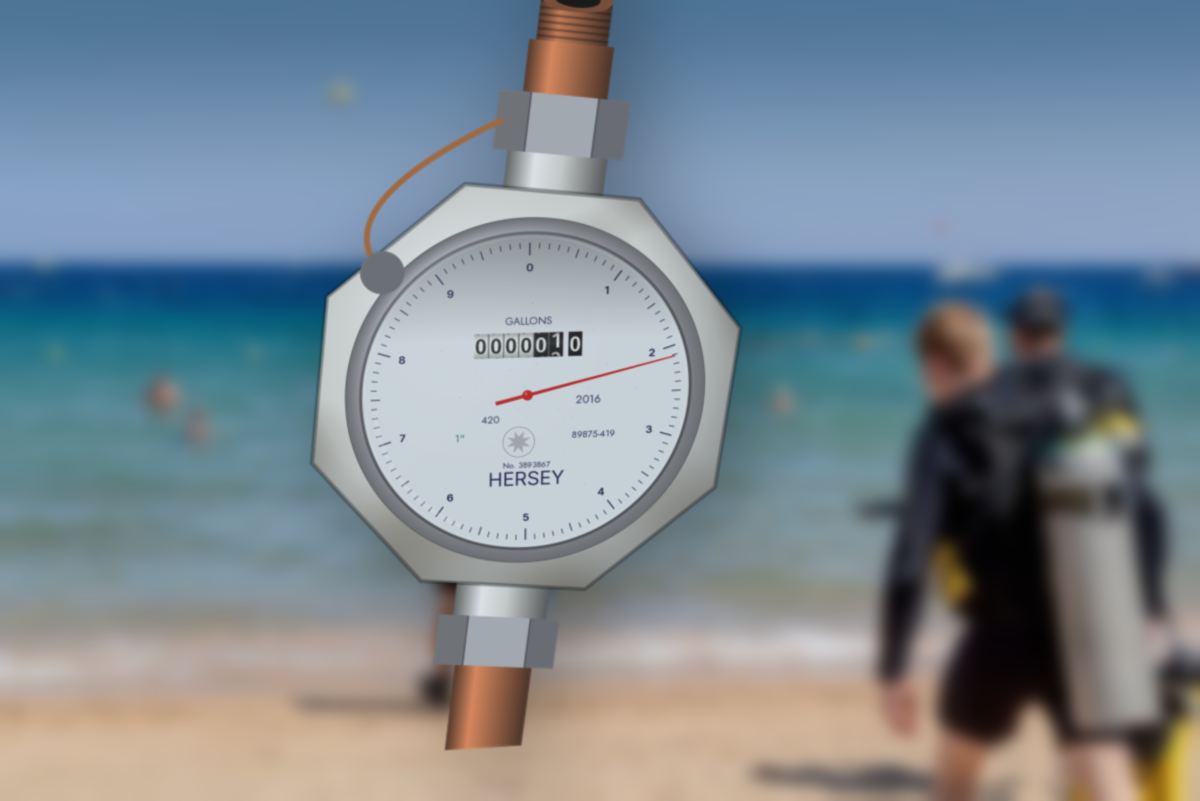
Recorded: 12.1 gal
